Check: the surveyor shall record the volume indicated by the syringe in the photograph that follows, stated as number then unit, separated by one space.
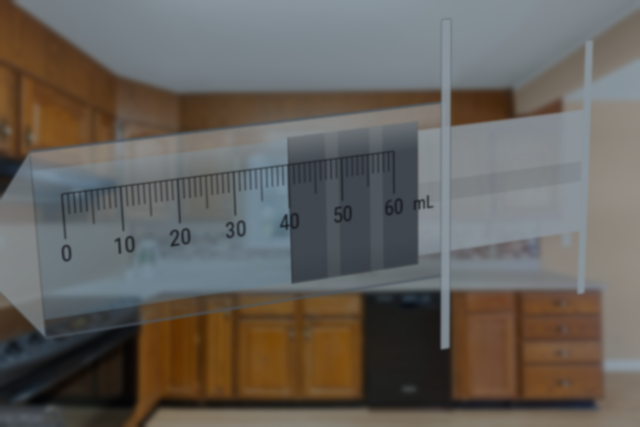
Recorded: 40 mL
